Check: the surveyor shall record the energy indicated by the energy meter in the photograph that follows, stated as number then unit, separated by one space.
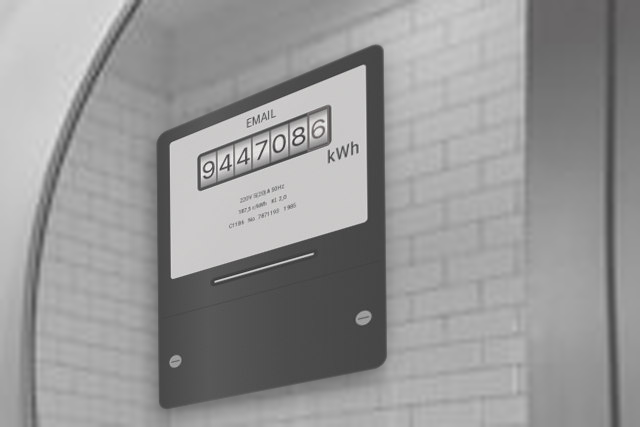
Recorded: 944708.6 kWh
